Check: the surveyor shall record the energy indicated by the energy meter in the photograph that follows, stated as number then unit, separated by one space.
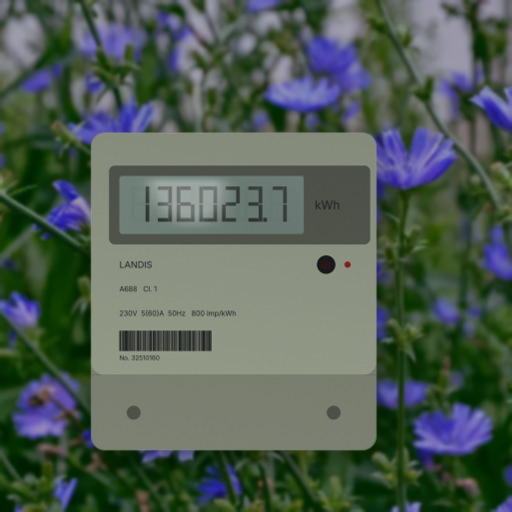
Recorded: 136023.7 kWh
